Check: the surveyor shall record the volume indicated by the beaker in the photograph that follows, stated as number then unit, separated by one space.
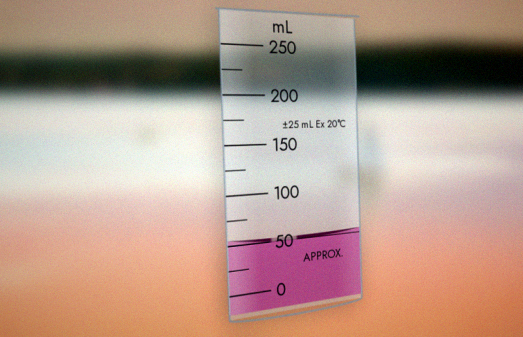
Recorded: 50 mL
